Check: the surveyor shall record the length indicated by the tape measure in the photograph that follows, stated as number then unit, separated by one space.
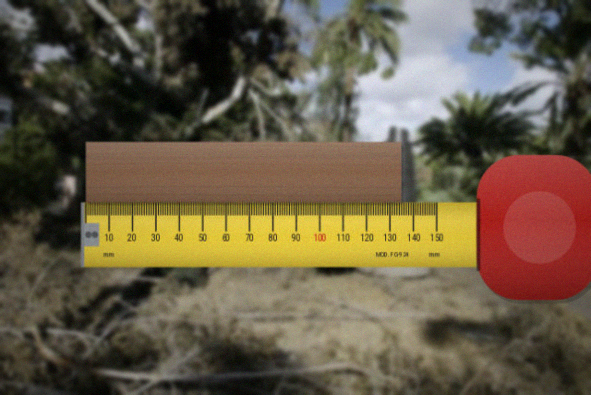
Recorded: 135 mm
